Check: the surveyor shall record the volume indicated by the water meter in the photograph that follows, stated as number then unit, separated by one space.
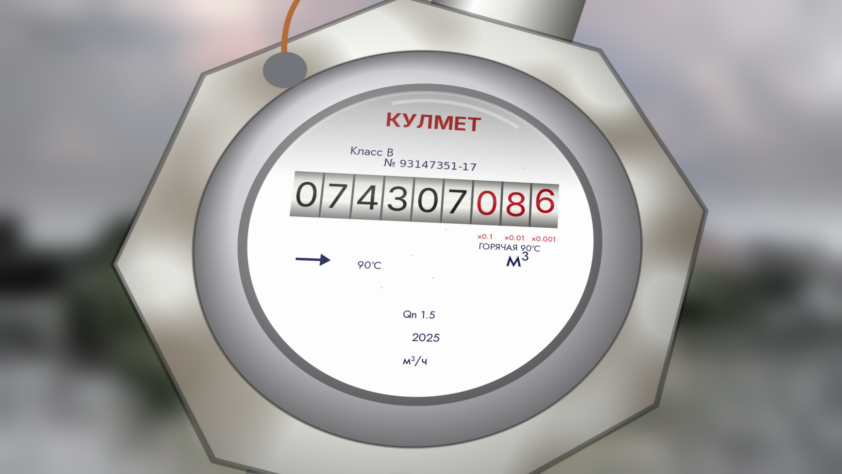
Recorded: 74307.086 m³
